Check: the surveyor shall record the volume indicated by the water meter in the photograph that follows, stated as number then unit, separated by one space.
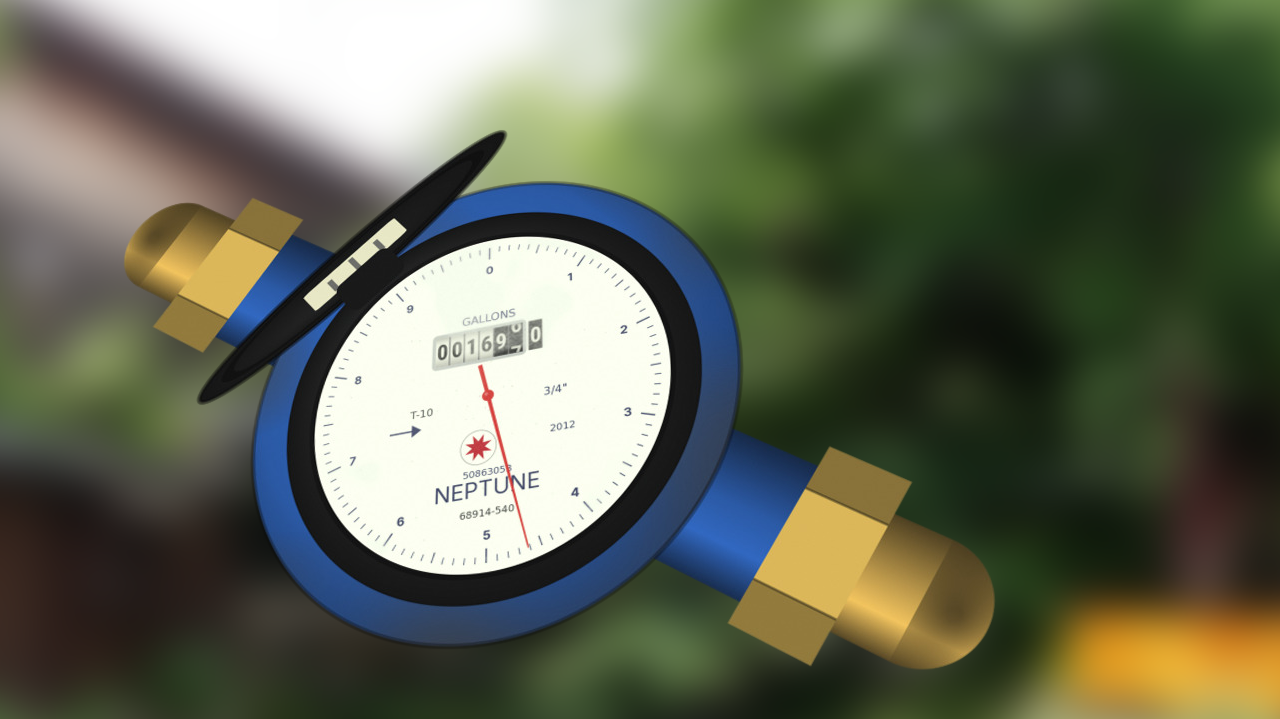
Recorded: 16964.6 gal
